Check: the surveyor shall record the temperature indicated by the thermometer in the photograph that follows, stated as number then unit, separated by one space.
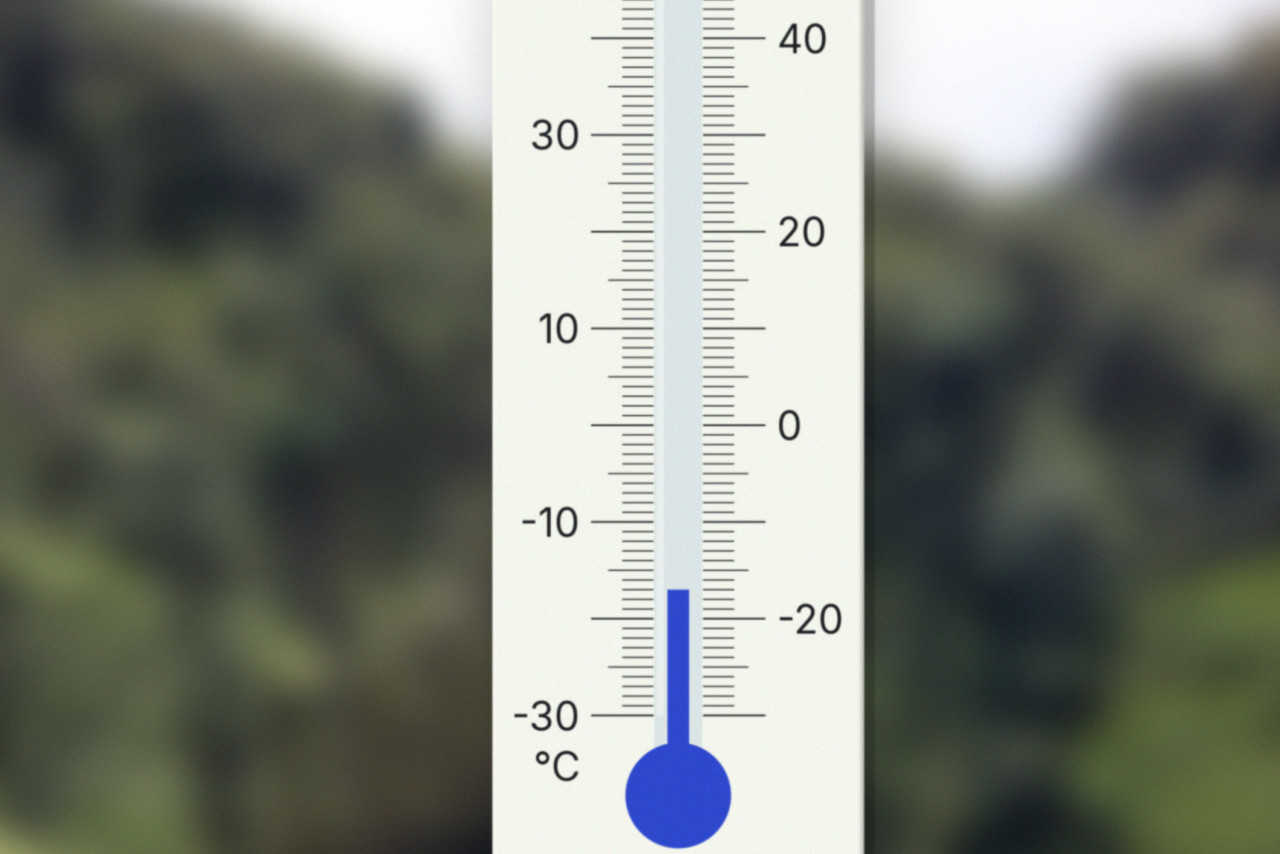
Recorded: -17 °C
